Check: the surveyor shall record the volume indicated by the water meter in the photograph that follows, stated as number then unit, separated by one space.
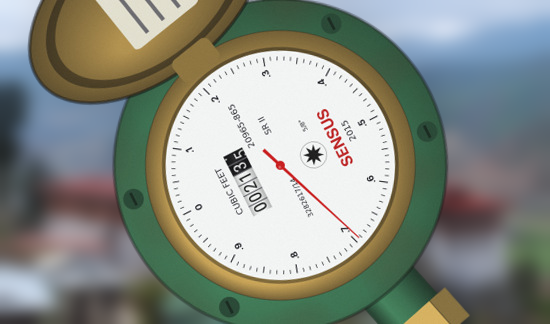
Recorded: 2134.69 ft³
